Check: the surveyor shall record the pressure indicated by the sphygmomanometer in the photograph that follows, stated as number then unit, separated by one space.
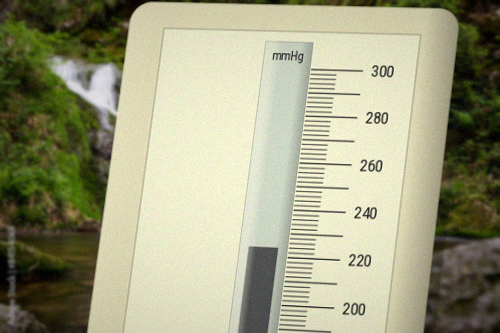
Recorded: 224 mmHg
